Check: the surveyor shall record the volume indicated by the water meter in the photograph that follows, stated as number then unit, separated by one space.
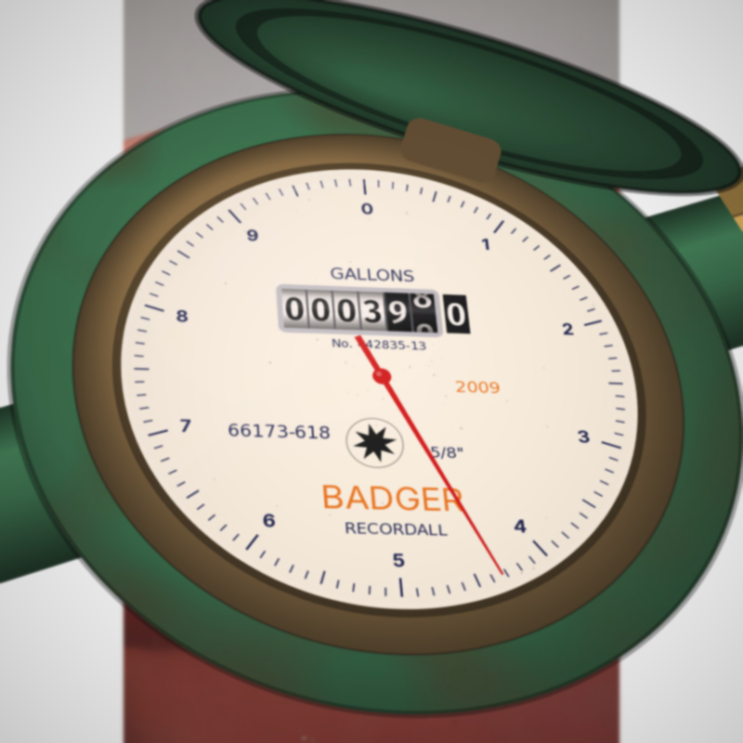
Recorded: 3984.3 gal
